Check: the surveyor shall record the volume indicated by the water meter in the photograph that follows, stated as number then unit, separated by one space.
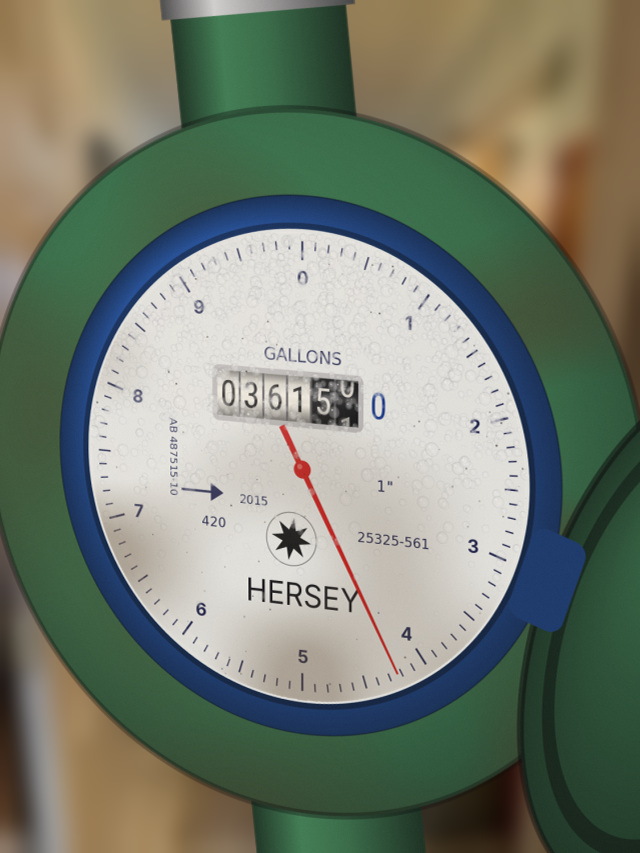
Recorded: 361504.2 gal
